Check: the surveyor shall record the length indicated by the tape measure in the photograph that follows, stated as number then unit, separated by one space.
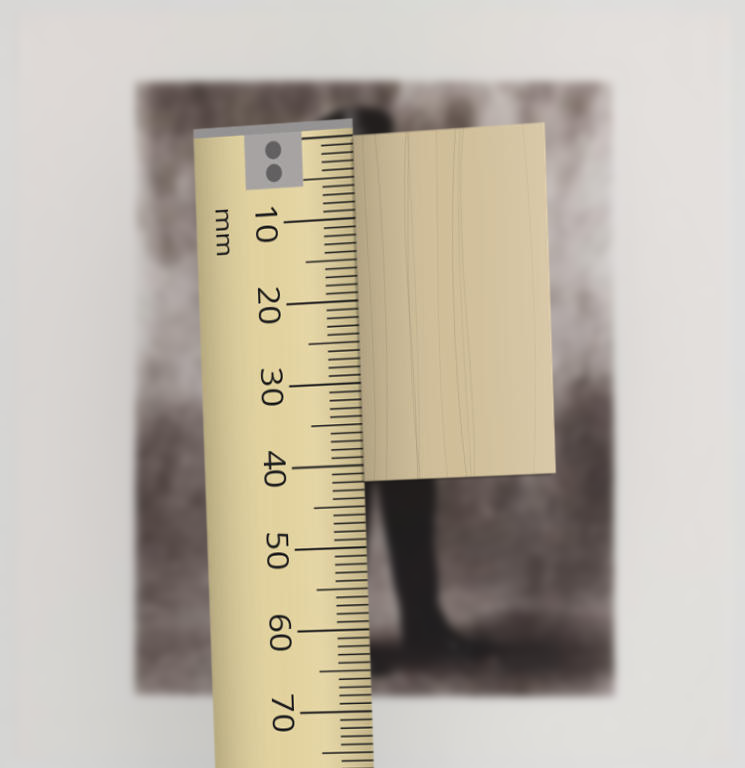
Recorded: 42 mm
